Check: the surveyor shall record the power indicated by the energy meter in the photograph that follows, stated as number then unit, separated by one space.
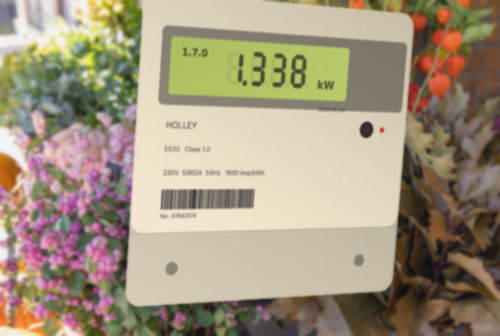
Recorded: 1.338 kW
